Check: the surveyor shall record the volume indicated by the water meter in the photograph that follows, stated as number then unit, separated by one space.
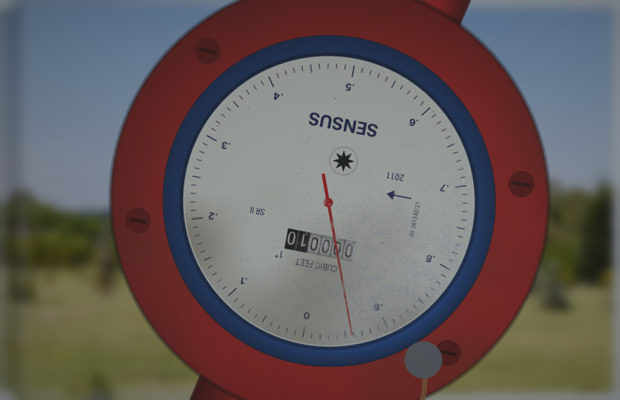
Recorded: 9.94 ft³
